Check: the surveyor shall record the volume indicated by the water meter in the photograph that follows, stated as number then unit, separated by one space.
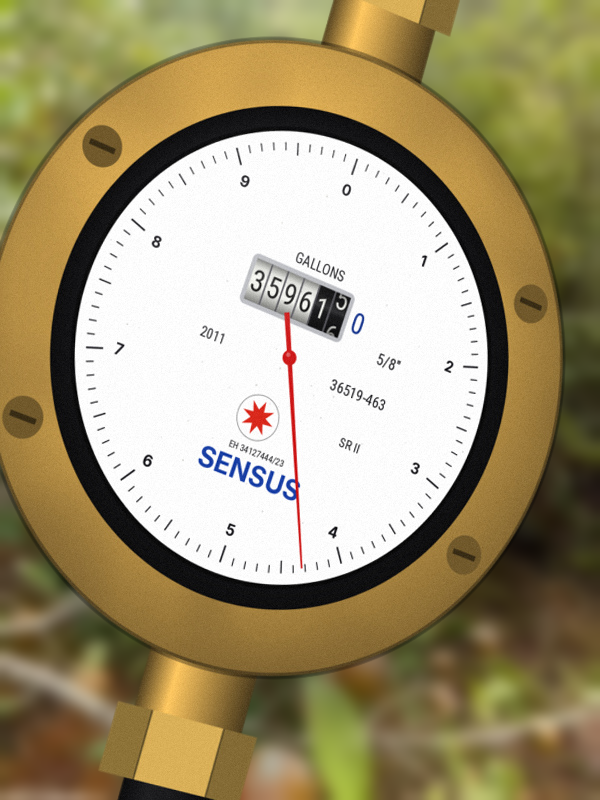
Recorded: 3596154.3 gal
